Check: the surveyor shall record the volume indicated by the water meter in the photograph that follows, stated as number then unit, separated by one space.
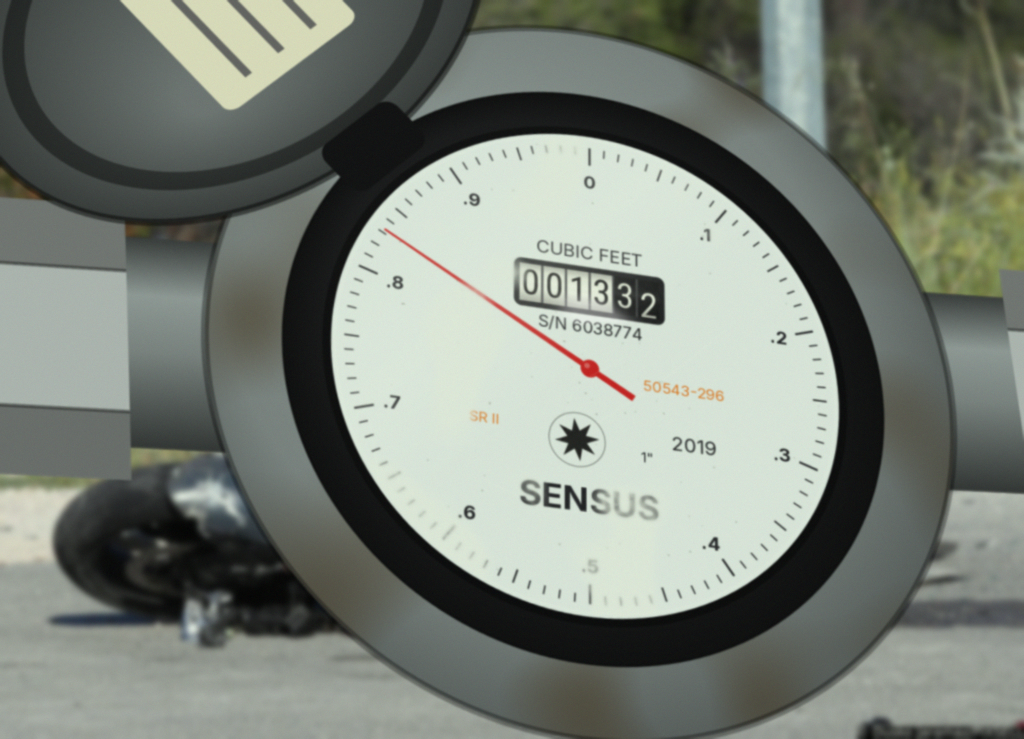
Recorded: 1331.83 ft³
